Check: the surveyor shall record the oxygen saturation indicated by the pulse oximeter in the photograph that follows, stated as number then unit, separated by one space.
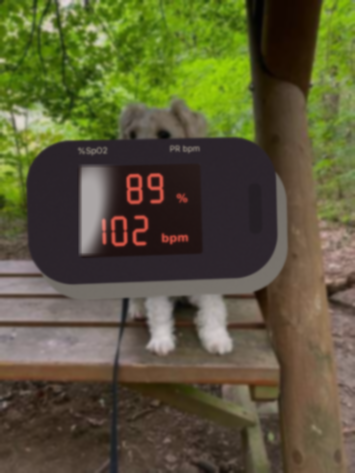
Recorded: 89 %
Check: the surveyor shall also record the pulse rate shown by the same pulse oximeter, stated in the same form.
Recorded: 102 bpm
